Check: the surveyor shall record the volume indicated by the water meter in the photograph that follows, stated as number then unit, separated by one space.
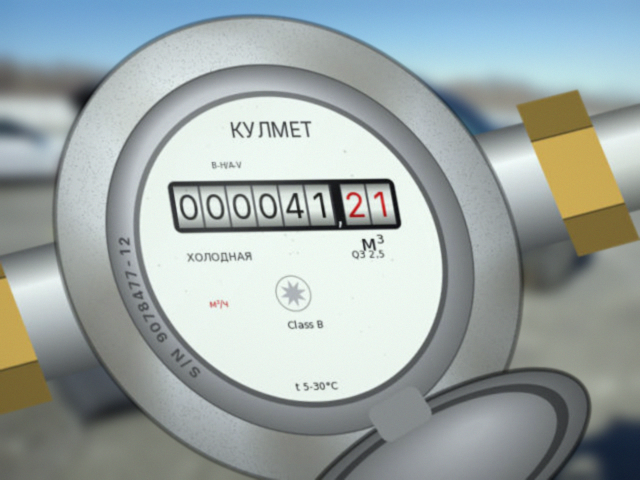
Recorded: 41.21 m³
